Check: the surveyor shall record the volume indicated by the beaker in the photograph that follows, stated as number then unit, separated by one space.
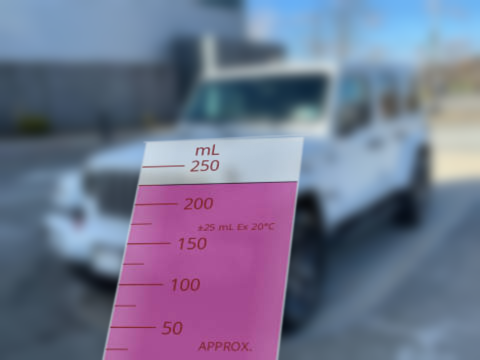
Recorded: 225 mL
